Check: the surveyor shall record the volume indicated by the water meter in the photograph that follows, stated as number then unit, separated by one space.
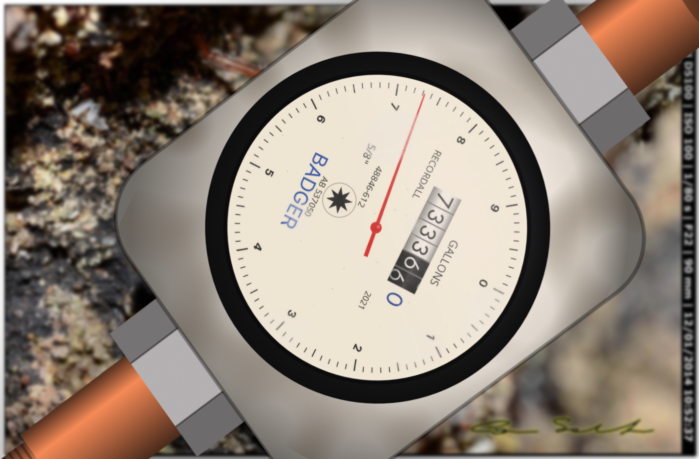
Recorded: 7333657.3 gal
